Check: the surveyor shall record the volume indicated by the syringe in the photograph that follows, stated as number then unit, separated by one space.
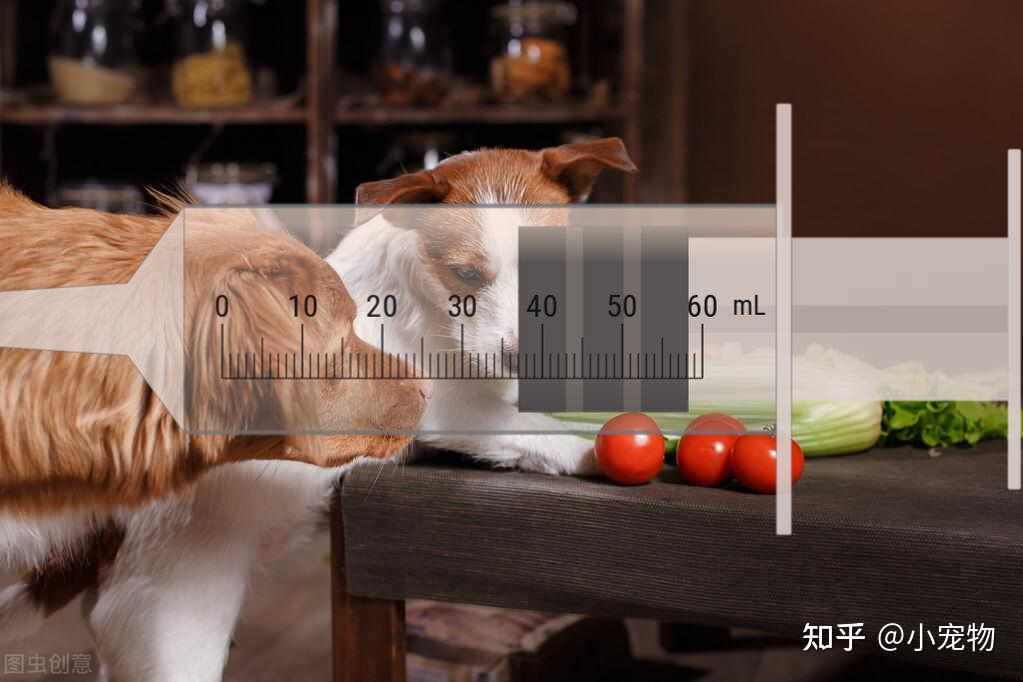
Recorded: 37 mL
